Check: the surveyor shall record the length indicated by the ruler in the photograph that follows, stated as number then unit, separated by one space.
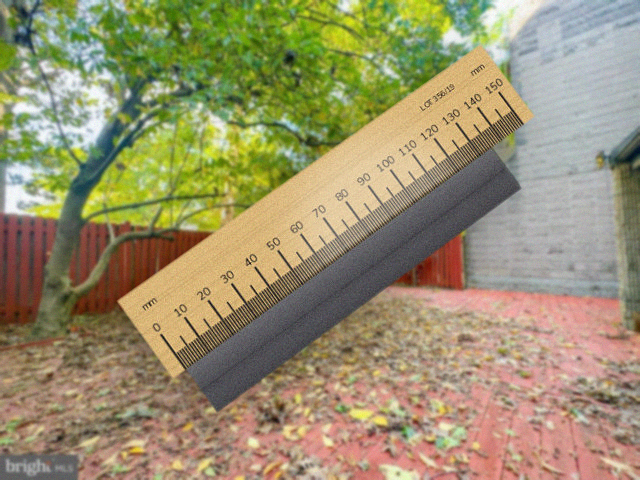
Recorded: 135 mm
